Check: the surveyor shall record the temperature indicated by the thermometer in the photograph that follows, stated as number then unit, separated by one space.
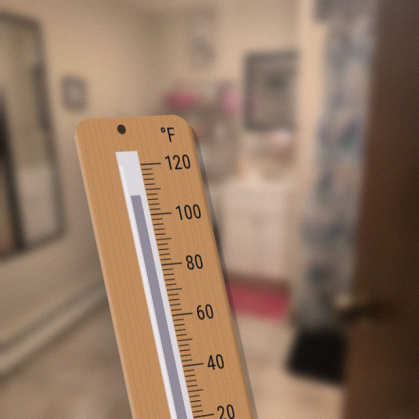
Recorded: 108 °F
